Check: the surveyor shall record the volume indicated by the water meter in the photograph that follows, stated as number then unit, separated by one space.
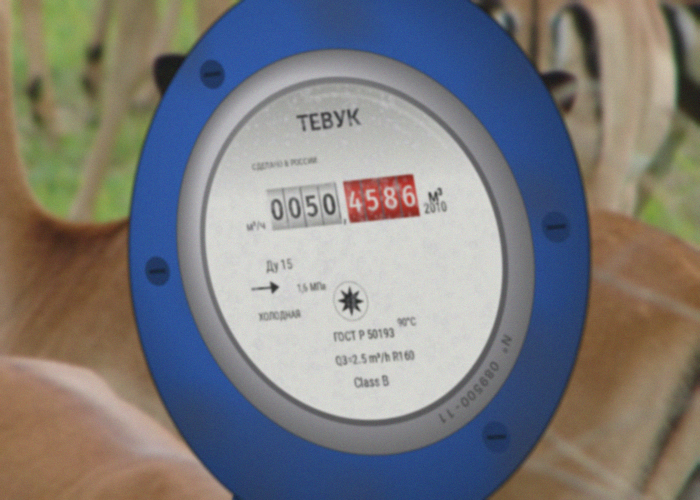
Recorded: 50.4586 m³
